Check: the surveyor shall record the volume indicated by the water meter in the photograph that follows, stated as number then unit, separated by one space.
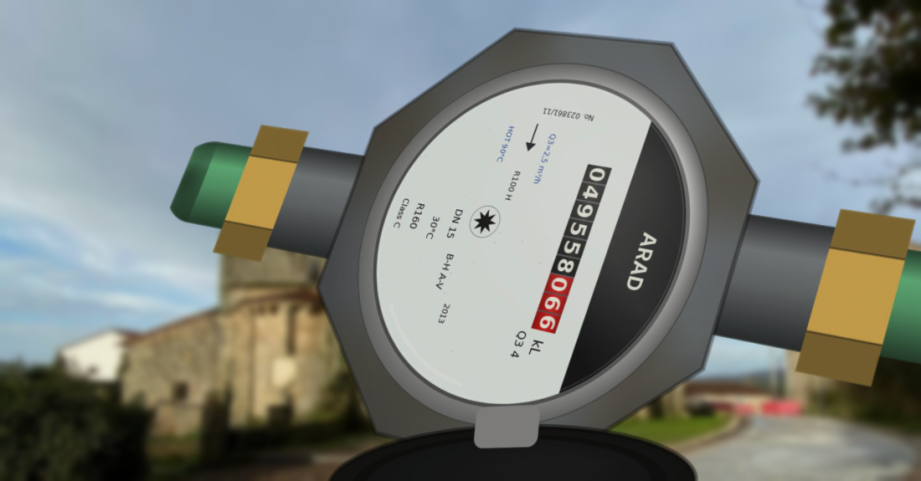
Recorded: 49558.066 kL
